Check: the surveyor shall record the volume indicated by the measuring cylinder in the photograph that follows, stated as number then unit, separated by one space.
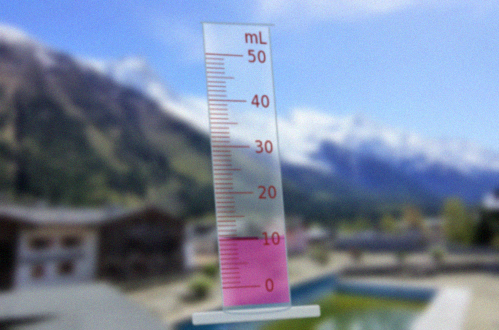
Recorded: 10 mL
